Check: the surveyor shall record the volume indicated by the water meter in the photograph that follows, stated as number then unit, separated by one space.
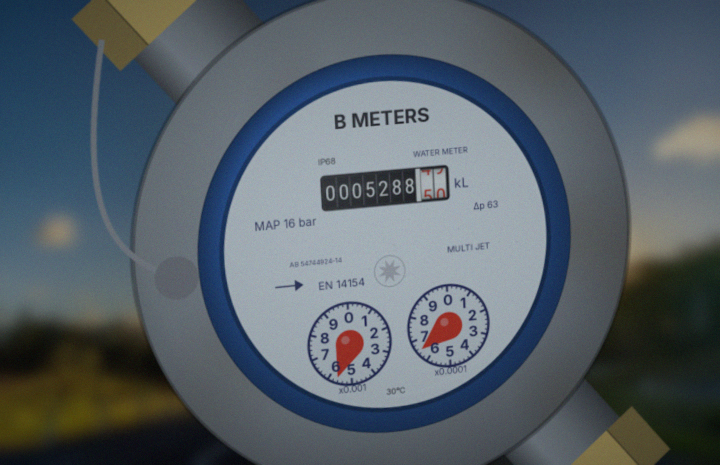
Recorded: 5288.4956 kL
